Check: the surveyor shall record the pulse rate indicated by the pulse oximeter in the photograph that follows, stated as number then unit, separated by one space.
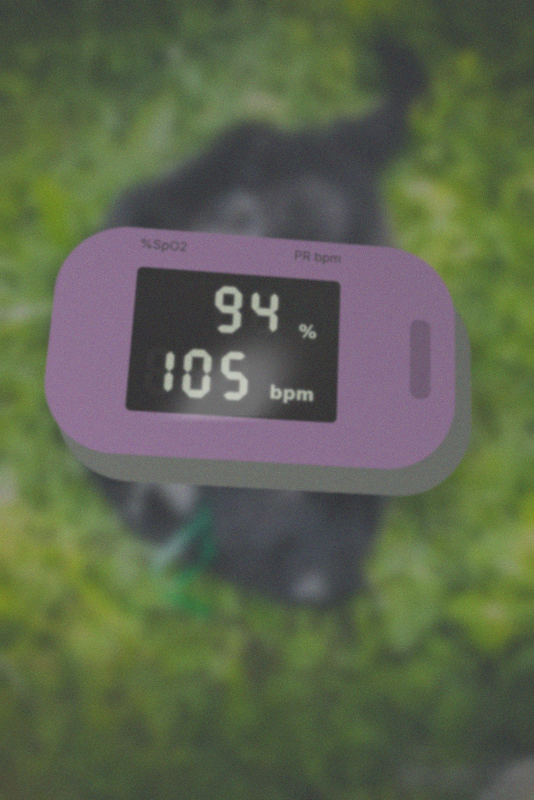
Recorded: 105 bpm
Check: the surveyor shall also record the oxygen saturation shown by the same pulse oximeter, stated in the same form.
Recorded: 94 %
